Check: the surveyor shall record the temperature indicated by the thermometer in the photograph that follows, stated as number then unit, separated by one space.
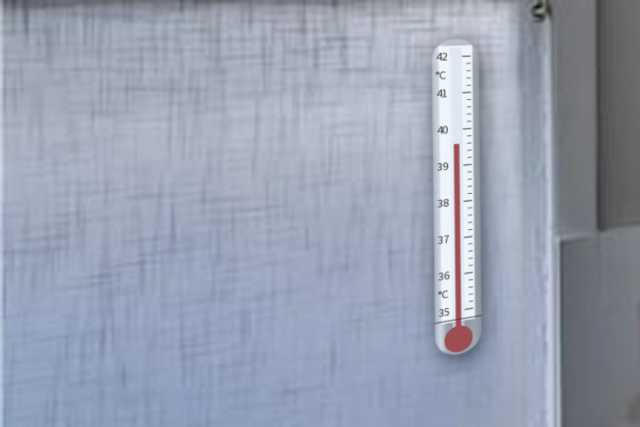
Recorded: 39.6 °C
